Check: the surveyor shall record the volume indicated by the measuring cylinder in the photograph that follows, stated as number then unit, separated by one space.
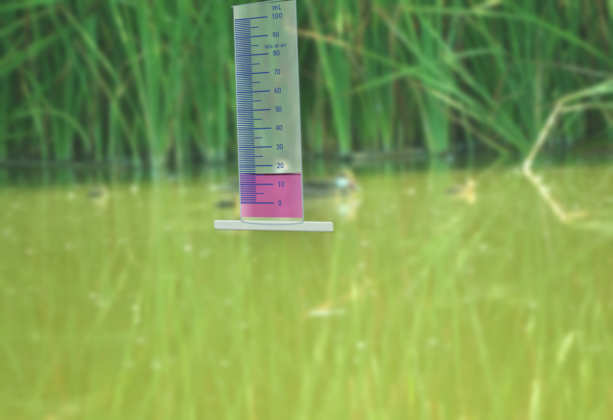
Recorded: 15 mL
